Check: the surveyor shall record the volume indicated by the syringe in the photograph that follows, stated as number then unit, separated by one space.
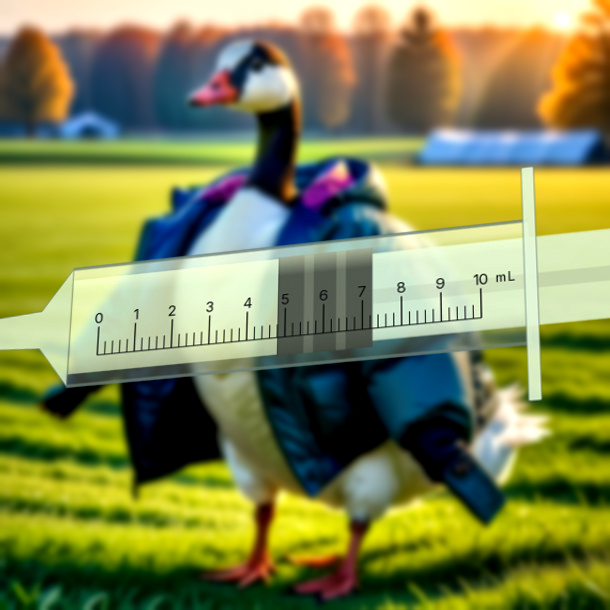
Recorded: 4.8 mL
